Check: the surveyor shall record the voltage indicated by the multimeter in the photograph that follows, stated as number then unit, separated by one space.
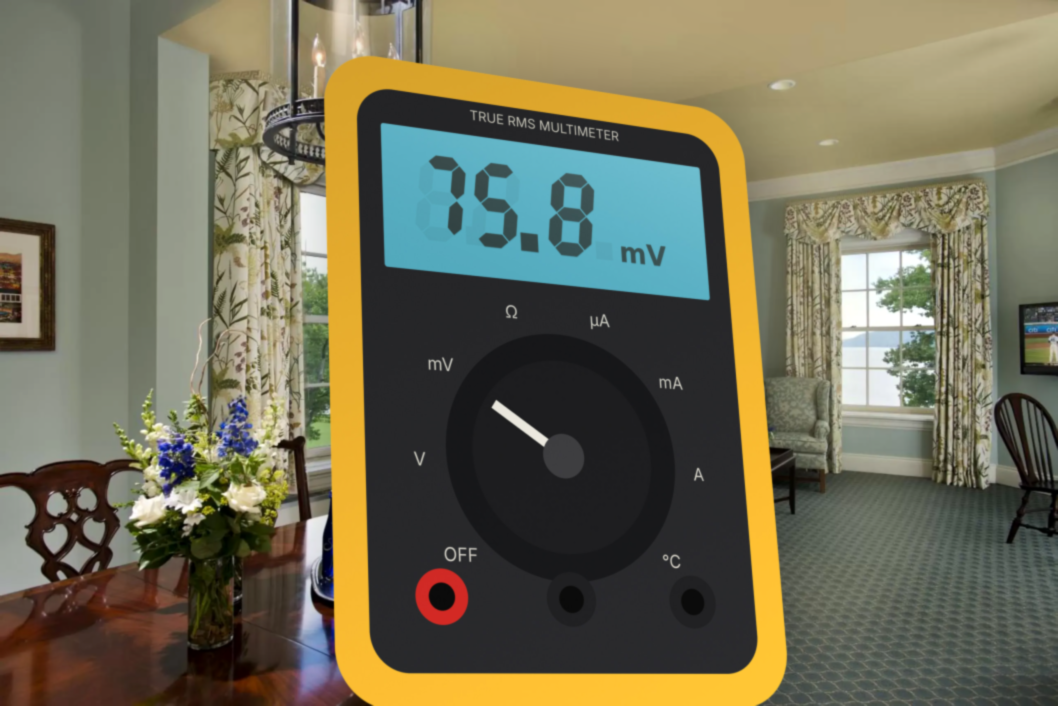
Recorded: 75.8 mV
